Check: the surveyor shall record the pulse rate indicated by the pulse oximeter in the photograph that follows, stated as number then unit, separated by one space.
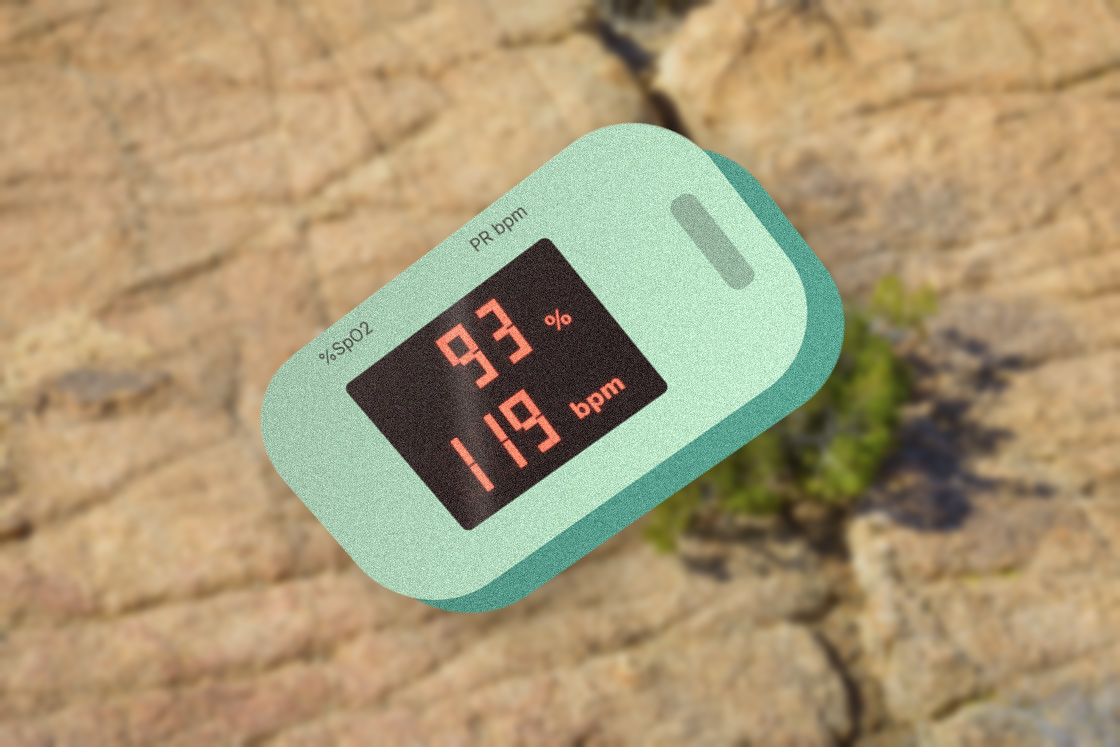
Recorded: 119 bpm
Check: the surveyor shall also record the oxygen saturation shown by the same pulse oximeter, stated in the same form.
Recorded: 93 %
